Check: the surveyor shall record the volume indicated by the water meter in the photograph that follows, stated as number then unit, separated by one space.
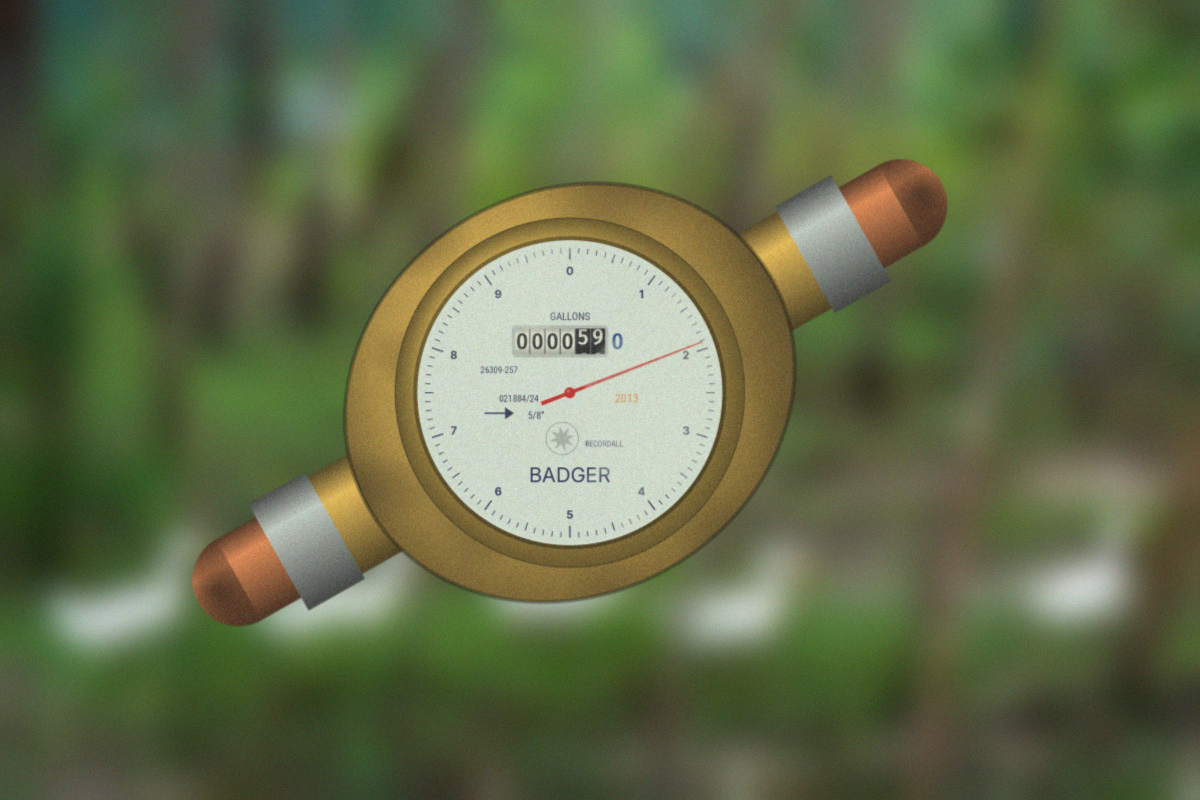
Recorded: 591.9 gal
